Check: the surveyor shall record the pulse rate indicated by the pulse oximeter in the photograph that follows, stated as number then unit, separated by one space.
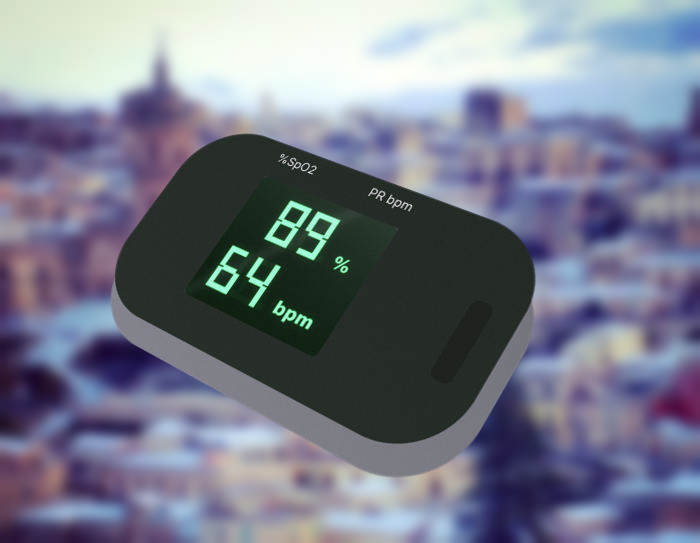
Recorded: 64 bpm
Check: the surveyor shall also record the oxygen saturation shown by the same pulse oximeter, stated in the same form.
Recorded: 89 %
